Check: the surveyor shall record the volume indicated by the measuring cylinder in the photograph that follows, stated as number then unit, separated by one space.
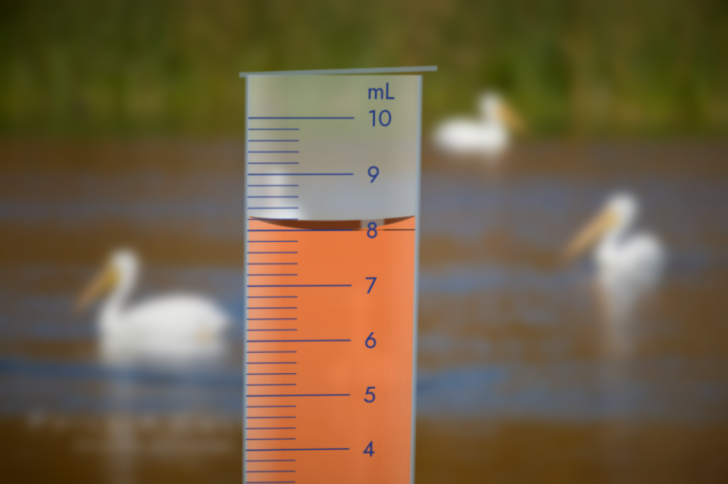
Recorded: 8 mL
